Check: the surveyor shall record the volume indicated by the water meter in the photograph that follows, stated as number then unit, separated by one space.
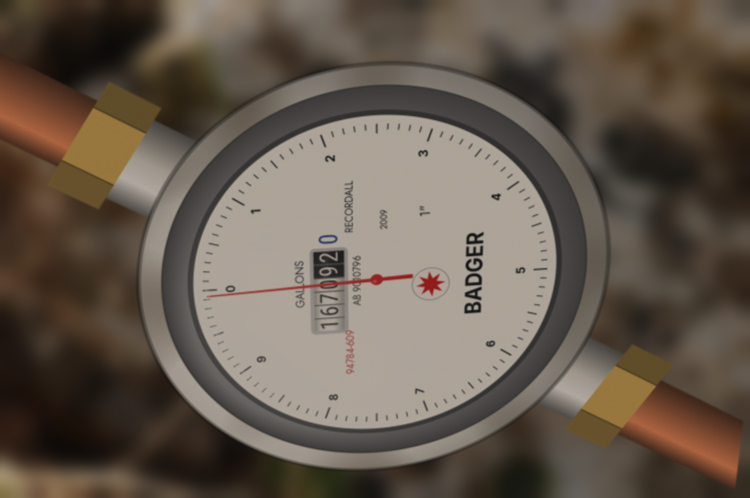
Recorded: 1670919.9 gal
